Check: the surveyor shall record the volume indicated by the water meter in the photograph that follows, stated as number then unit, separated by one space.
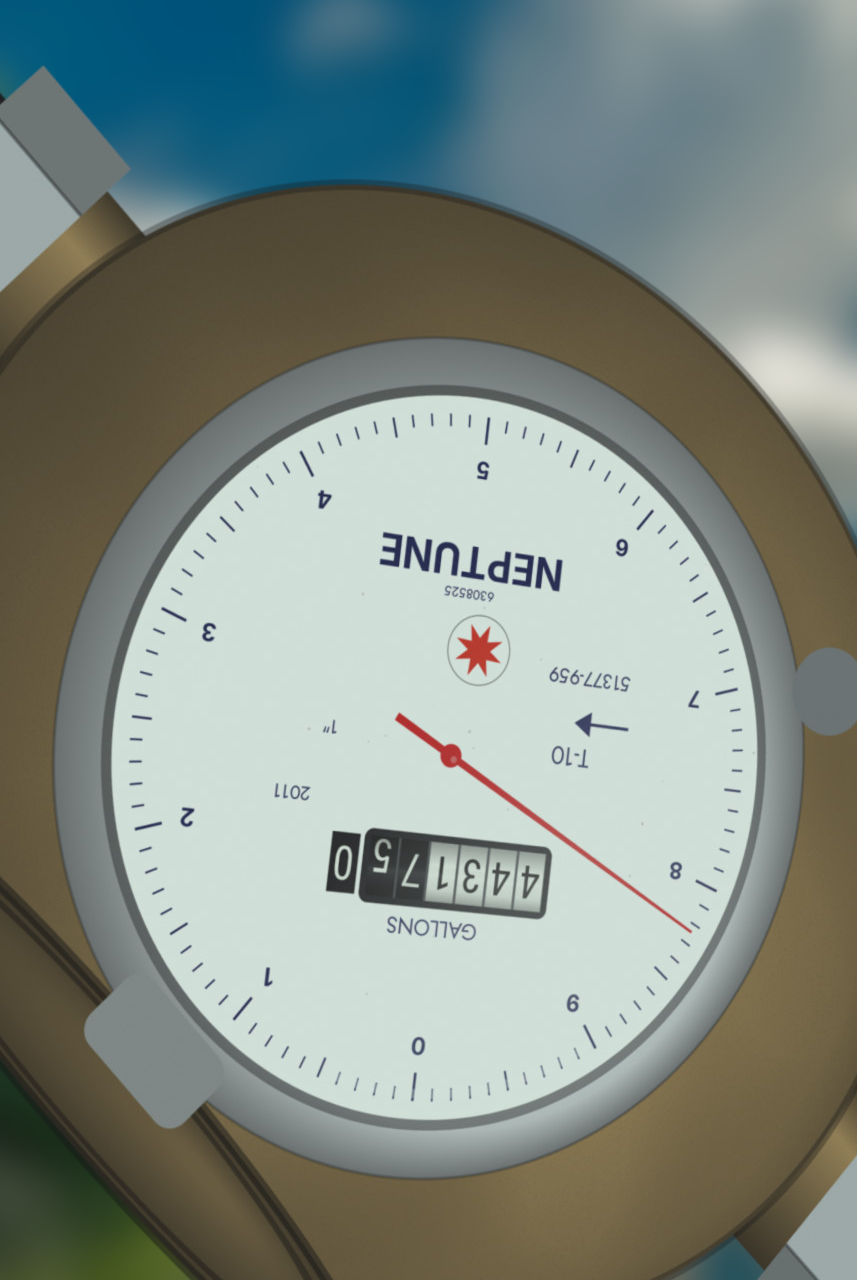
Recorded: 4431748.2 gal
